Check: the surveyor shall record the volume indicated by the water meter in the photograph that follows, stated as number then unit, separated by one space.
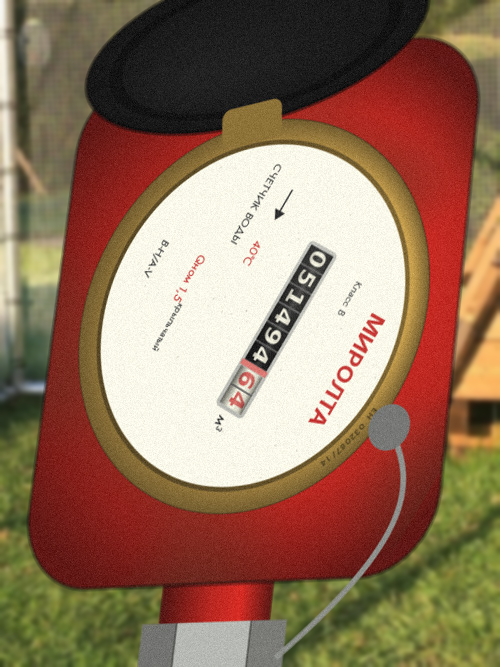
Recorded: 51494.64 m³
